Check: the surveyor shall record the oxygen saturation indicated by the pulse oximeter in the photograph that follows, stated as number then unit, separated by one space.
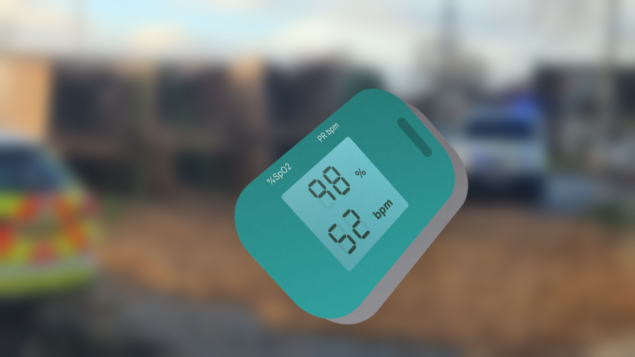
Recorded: 98 %
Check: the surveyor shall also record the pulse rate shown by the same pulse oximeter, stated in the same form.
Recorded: 52 bpm
